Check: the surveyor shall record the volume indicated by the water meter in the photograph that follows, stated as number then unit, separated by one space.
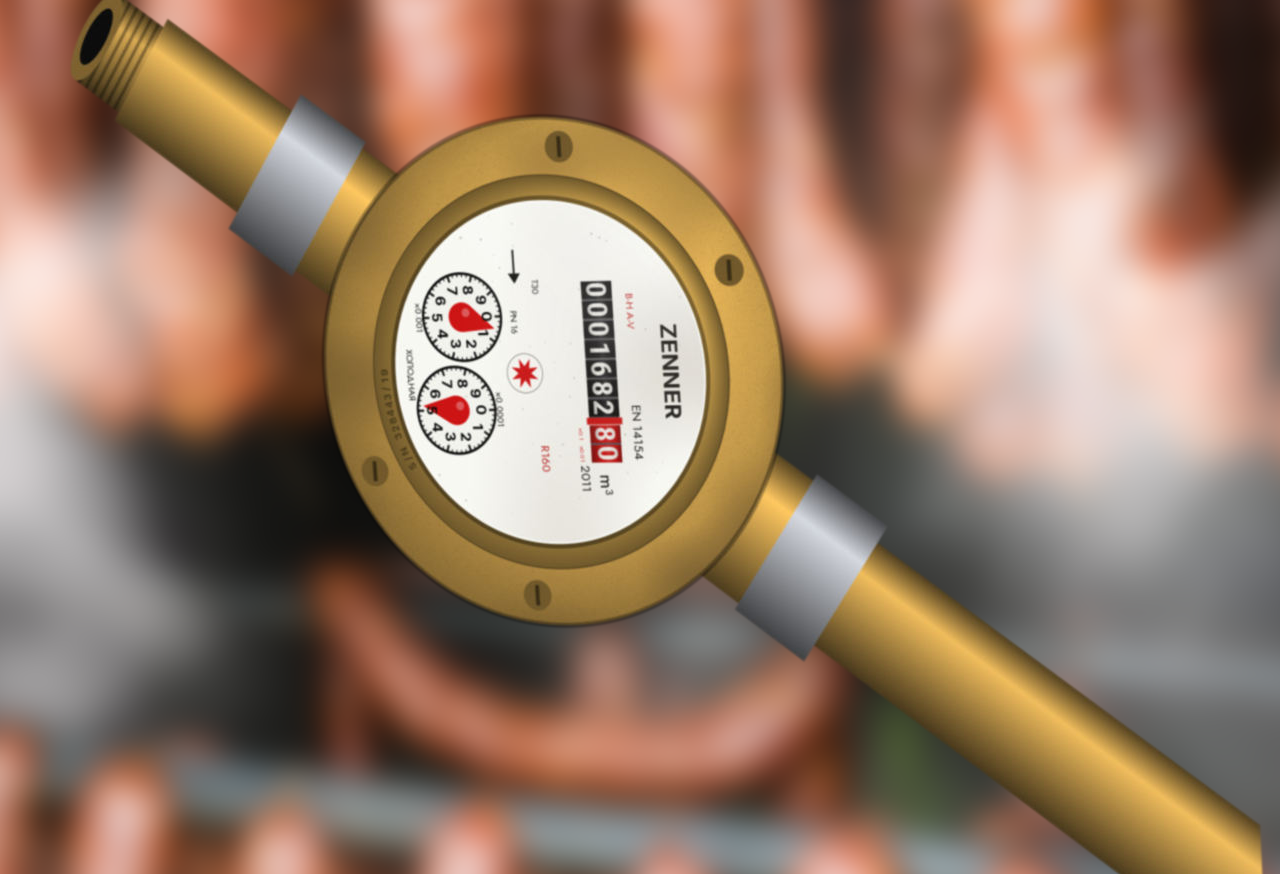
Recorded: 1682.8005 m³
